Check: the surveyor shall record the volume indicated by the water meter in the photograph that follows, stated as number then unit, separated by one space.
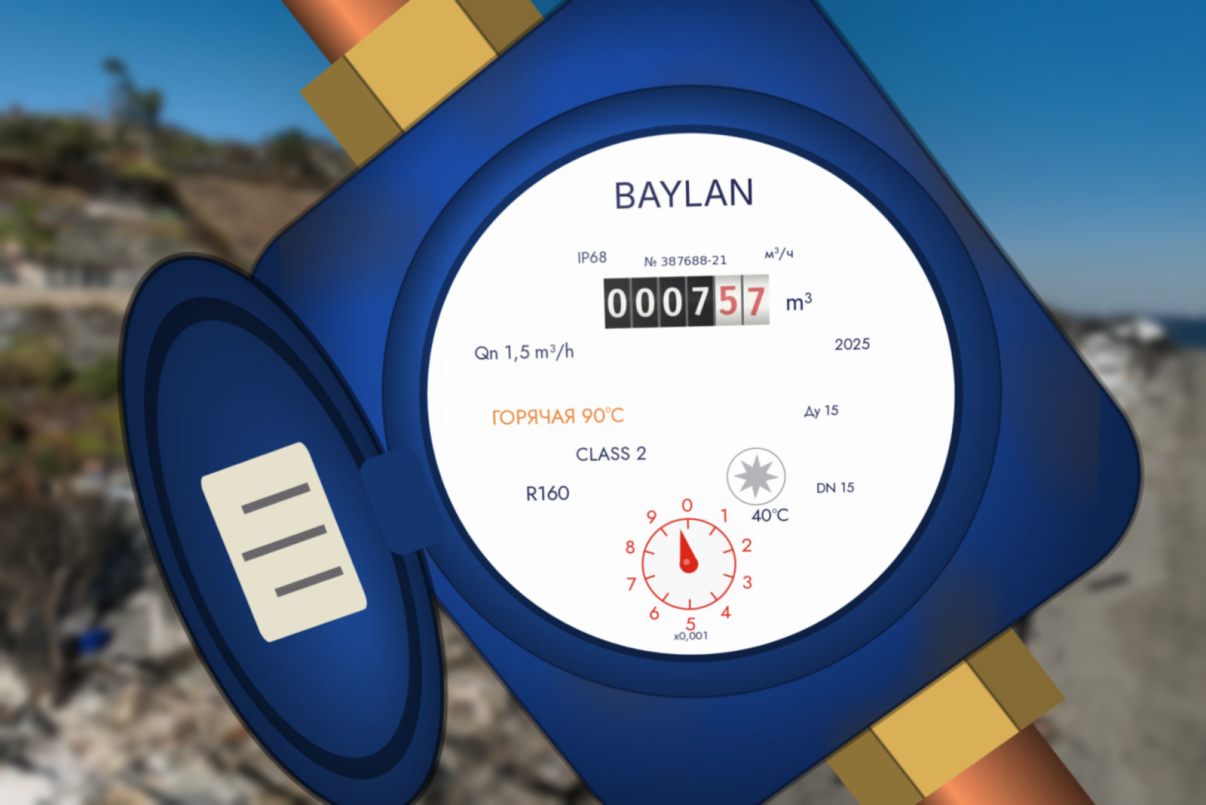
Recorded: 7.569 m³
